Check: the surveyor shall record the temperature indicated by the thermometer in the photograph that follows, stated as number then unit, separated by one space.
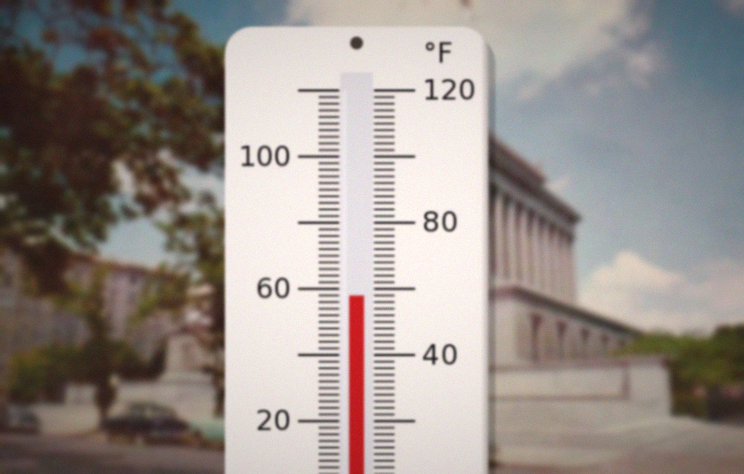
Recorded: 58 °F
